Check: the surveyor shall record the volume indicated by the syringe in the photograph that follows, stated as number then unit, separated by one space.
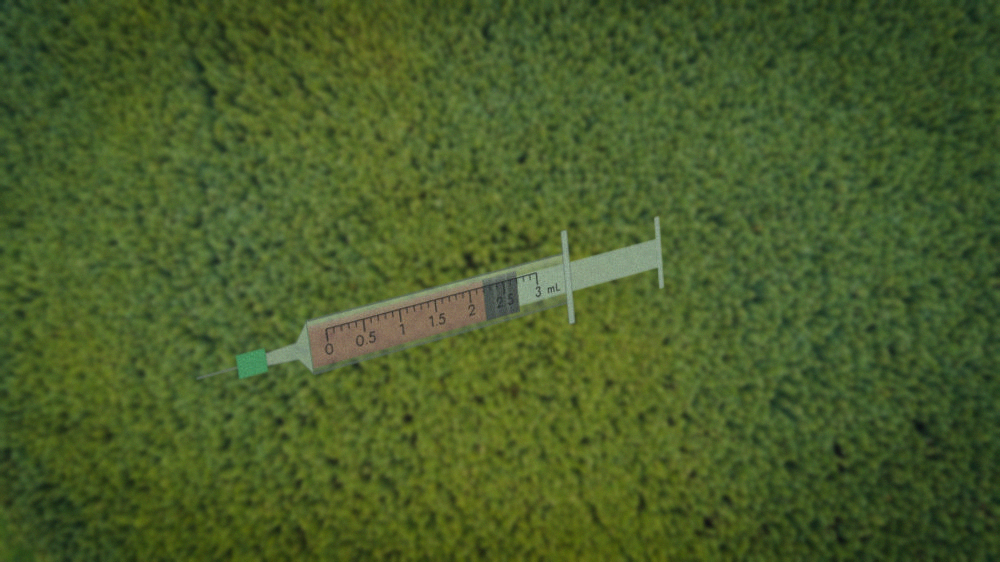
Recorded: 2.2 mL
